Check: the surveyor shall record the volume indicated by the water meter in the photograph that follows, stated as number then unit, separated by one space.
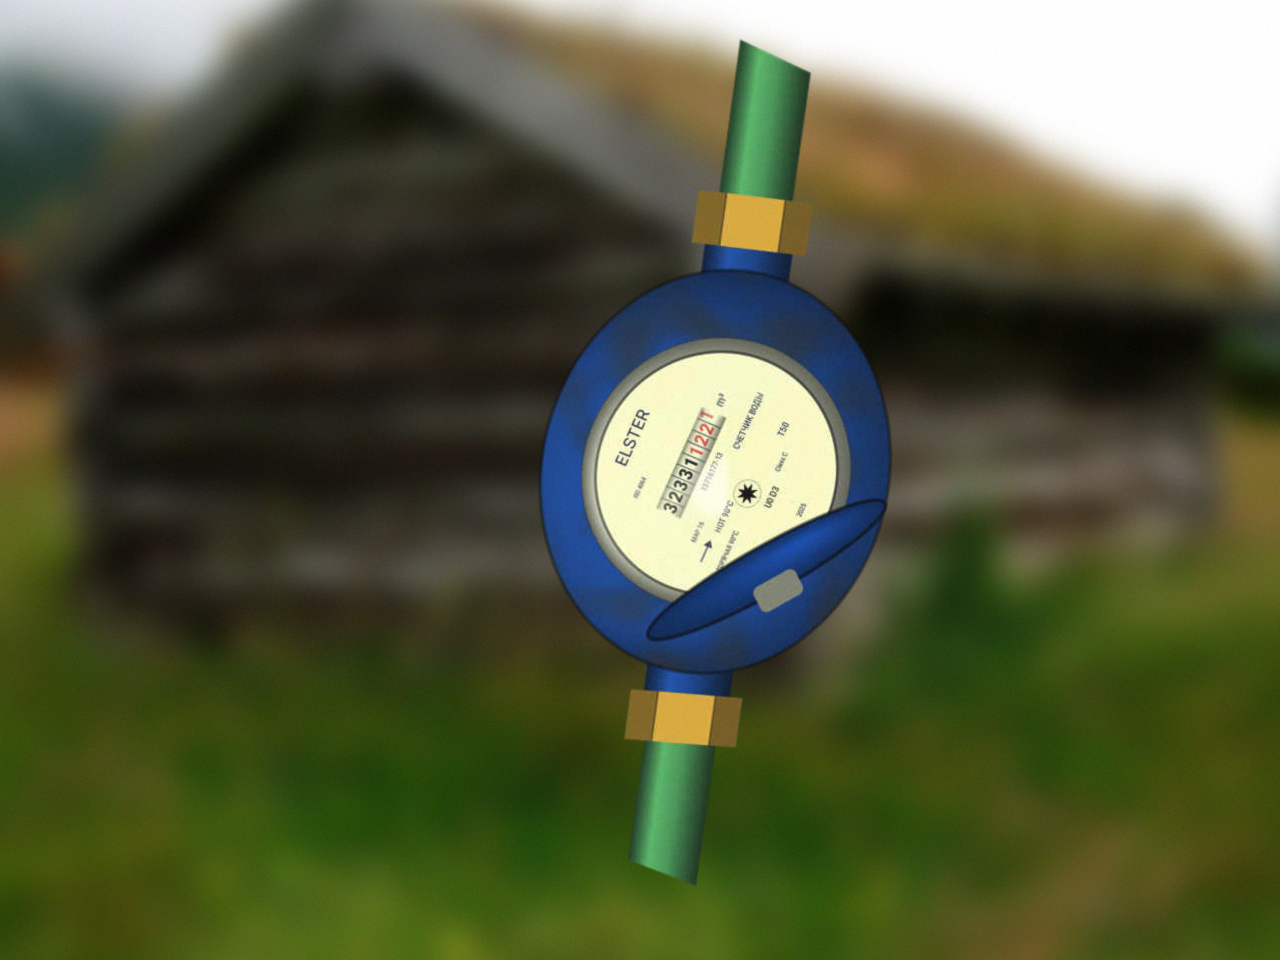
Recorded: 32331.1221 m³
